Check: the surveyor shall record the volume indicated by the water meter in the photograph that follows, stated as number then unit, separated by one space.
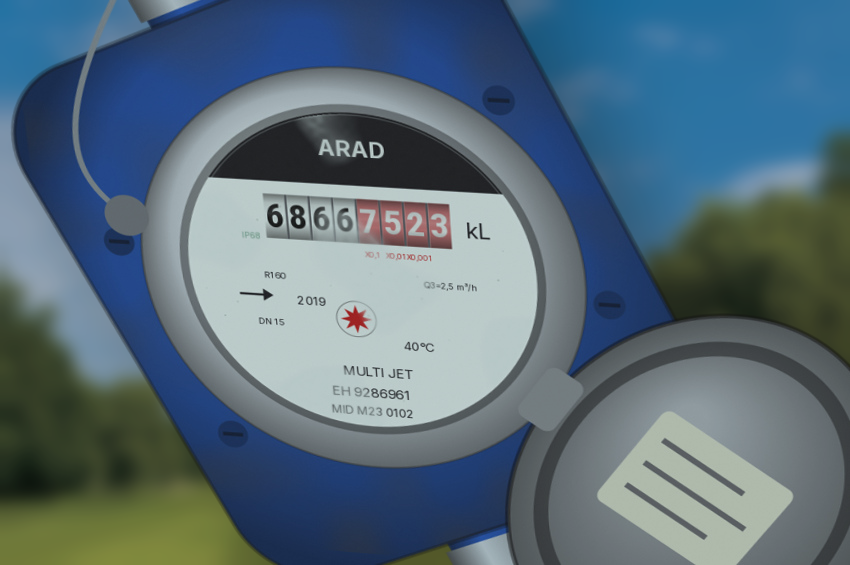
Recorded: 6866.7523 kL
